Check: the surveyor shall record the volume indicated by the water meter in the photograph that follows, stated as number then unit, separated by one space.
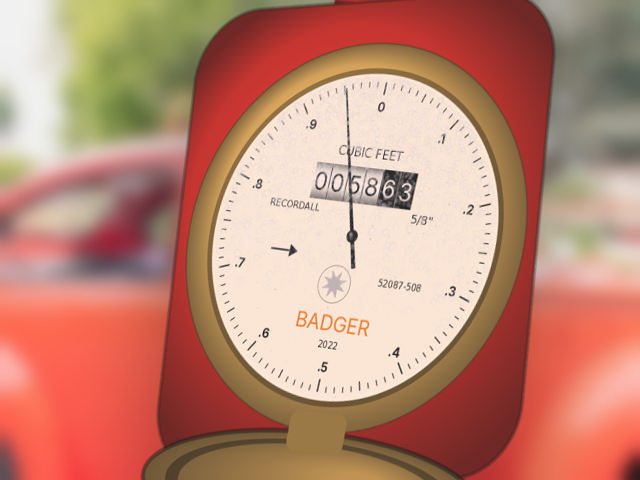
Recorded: 5862.95 ft³
